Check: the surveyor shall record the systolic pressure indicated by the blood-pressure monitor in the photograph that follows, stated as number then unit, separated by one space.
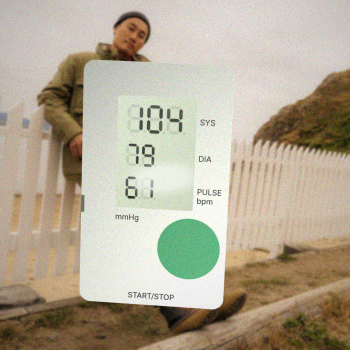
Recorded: 104 mmHg
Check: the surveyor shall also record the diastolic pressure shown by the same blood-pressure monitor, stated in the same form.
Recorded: 79 mmHg
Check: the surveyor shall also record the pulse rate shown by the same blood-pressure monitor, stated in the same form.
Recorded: 61 bpm
